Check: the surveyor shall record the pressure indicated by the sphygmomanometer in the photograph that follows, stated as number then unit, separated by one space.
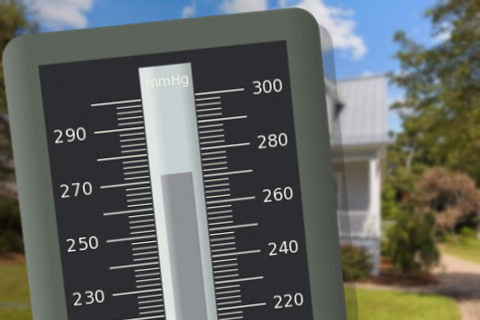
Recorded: 272 mmHg
